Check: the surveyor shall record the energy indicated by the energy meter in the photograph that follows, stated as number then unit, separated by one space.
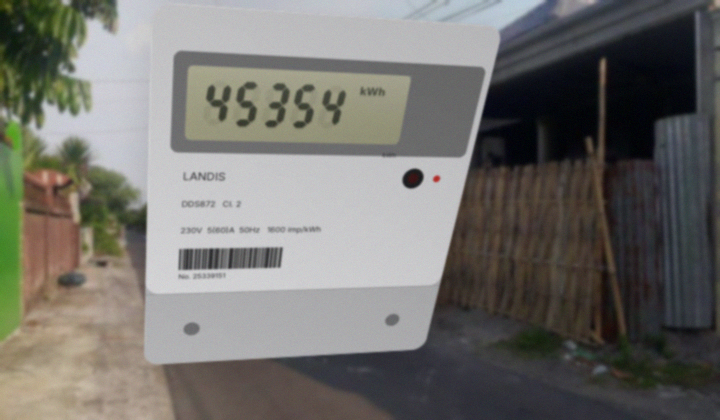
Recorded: 45354 kWh
